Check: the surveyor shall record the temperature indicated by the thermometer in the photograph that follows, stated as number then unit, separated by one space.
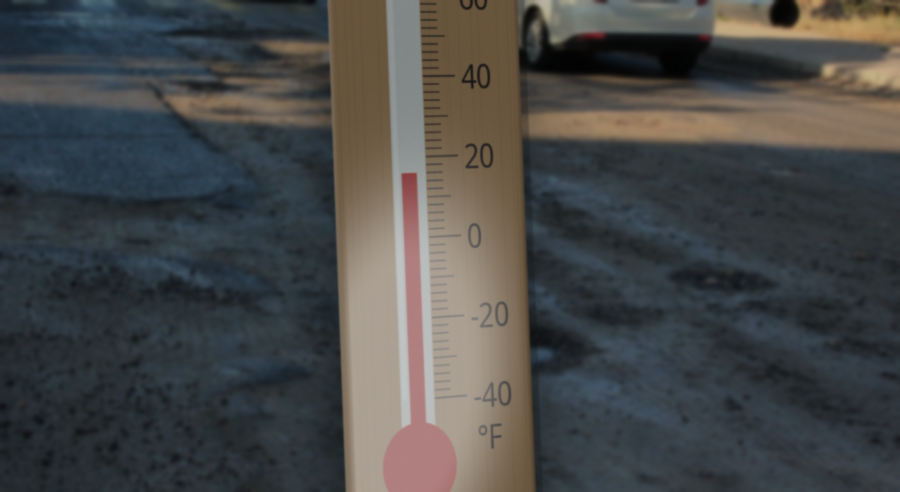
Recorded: 16 °F
